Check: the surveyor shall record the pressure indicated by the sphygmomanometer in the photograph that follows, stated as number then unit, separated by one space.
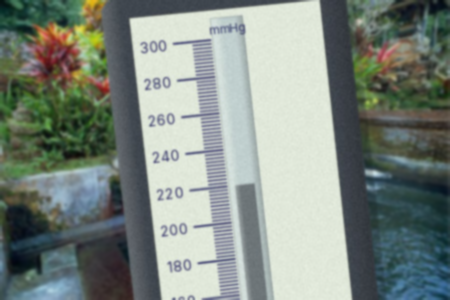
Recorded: 220 mmHg
